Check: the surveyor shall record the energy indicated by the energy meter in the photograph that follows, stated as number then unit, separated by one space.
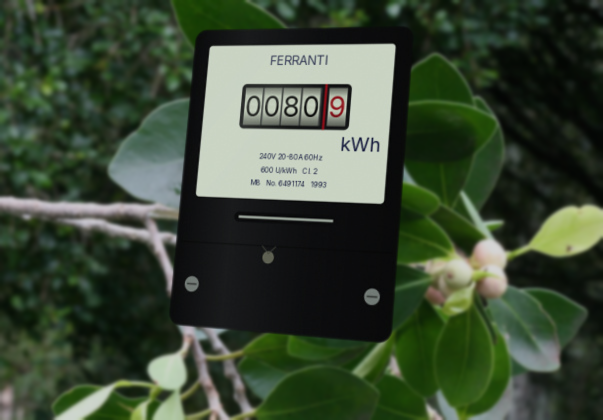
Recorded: 80.9 kWh
